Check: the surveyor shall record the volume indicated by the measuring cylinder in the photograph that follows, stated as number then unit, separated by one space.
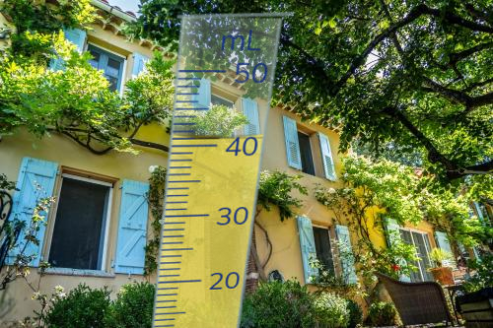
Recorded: 41 mL
